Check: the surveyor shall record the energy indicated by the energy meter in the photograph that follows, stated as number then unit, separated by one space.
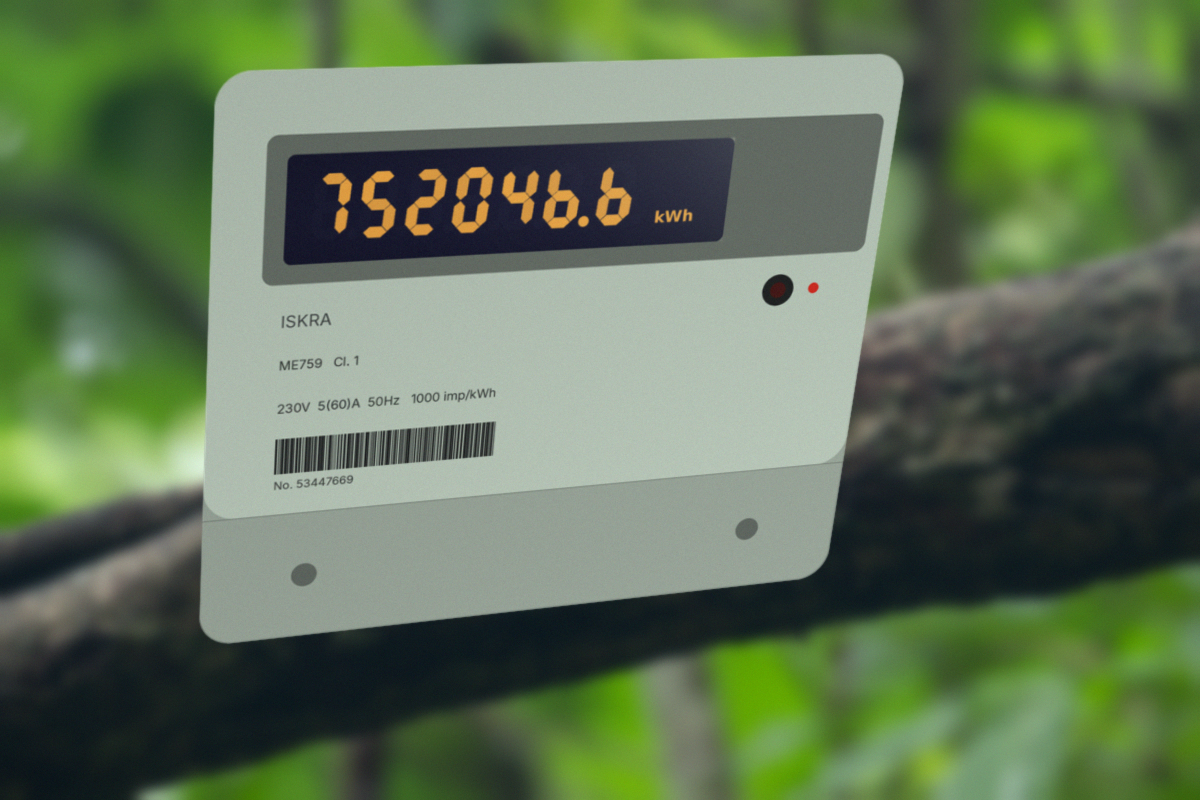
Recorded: 752046.6 kWh
